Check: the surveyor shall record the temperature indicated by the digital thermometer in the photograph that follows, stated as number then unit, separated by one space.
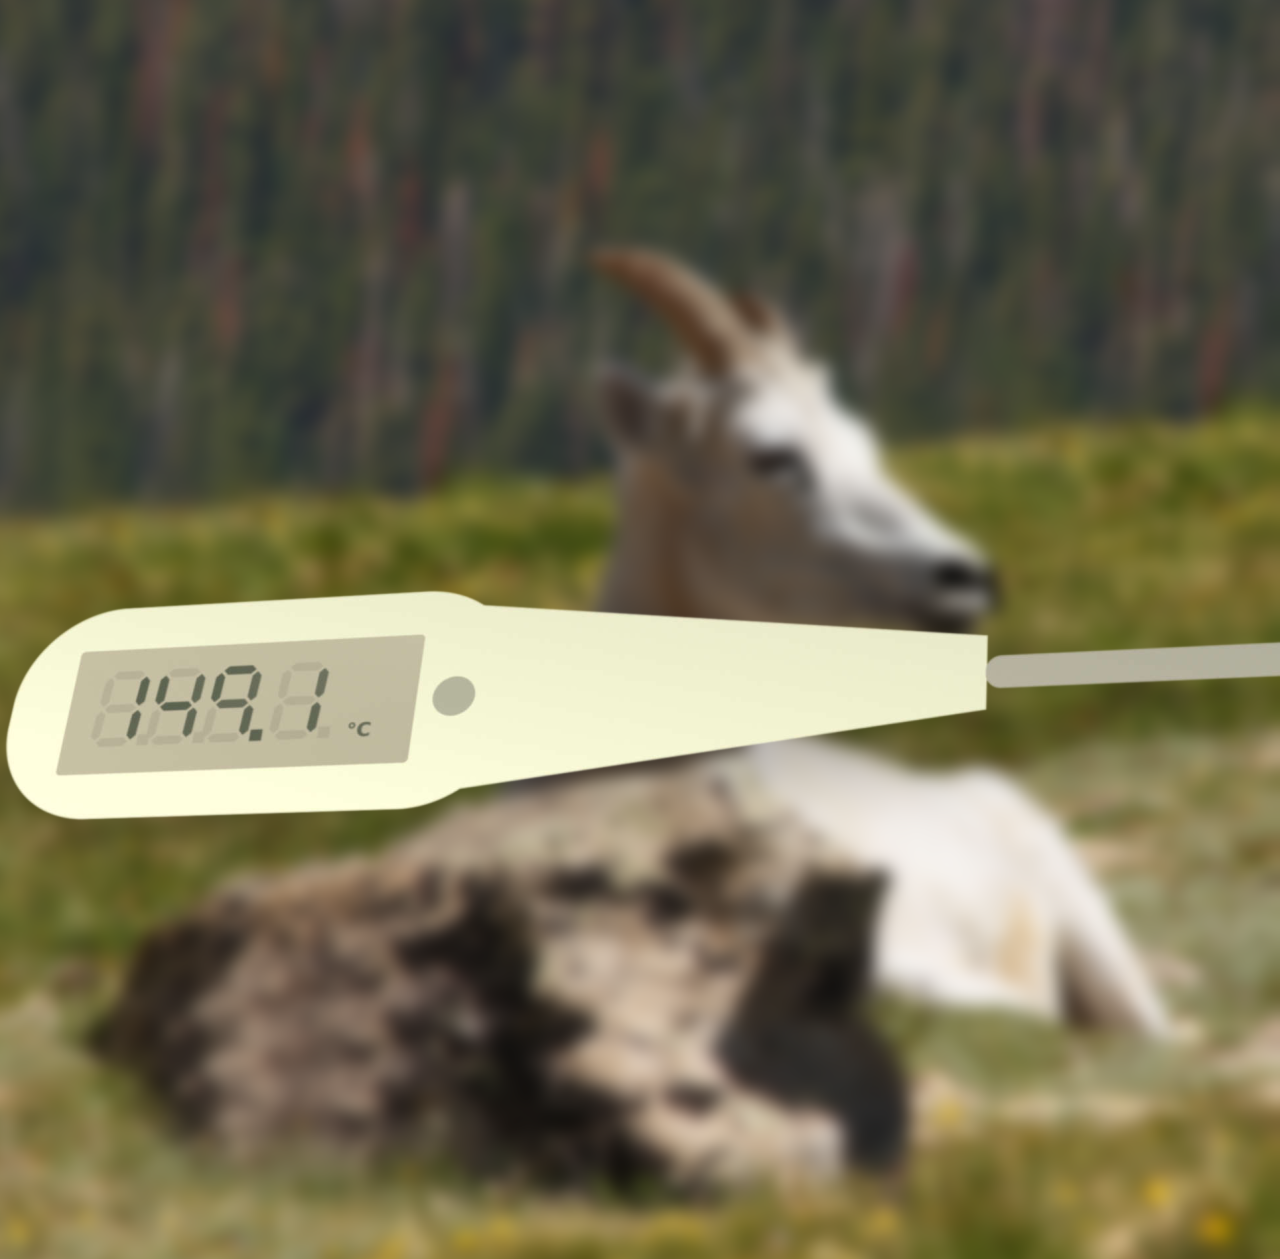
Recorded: 149.1 °C
